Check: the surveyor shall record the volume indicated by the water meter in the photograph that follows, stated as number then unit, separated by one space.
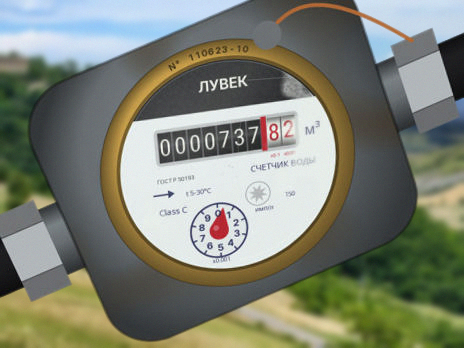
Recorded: 737.820 m³
